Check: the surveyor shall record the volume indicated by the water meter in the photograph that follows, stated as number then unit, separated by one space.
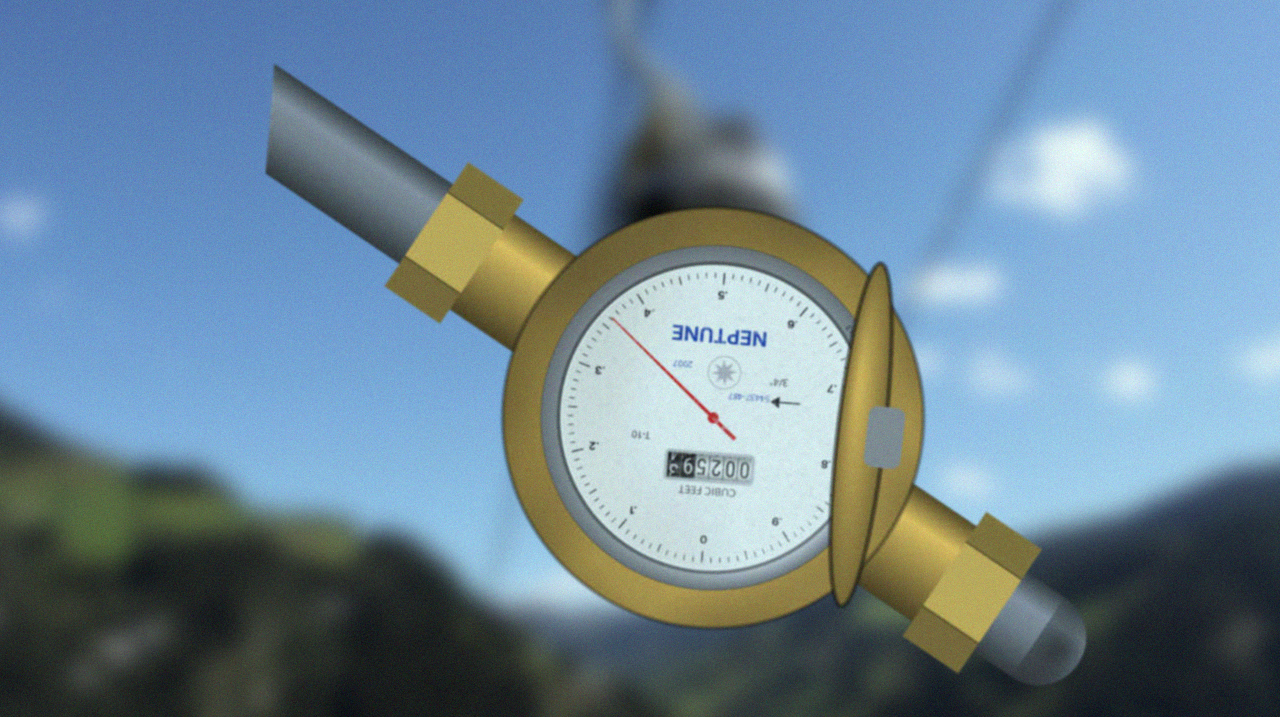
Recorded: 2593.36 ft³
